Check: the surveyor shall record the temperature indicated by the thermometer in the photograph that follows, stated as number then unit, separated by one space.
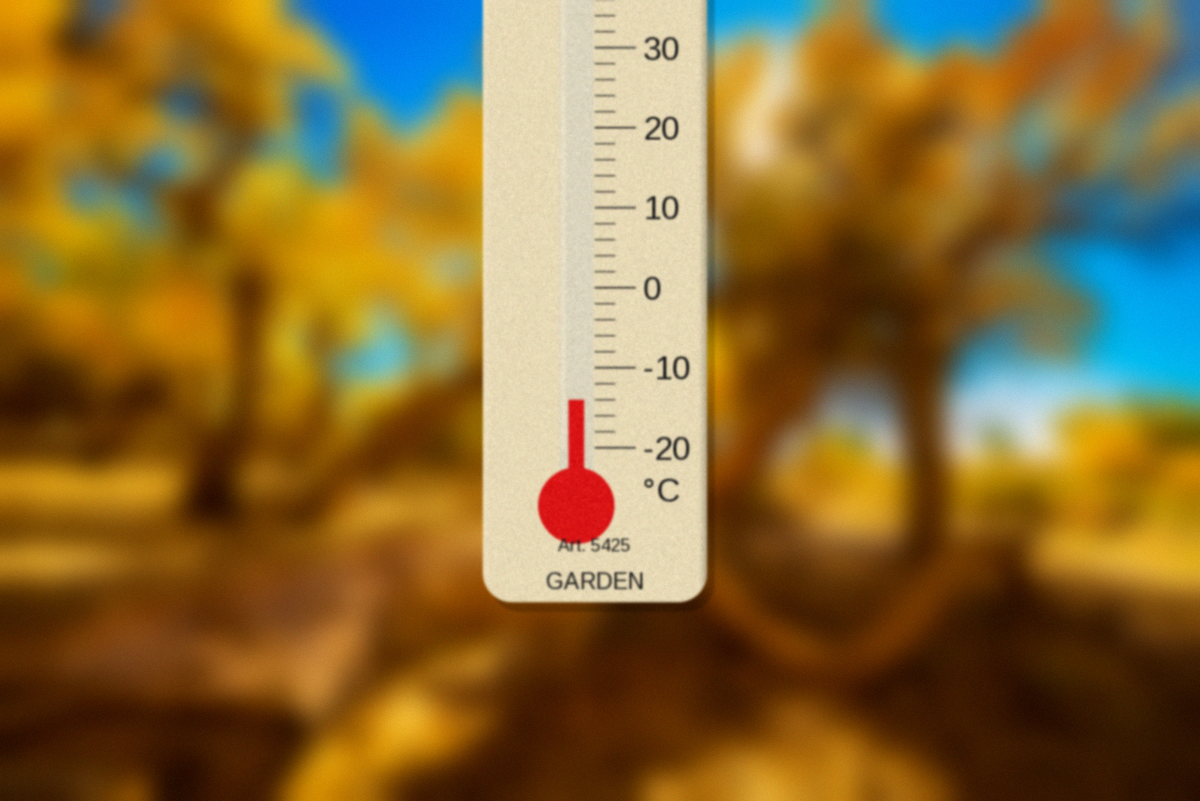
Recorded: -14 °C
